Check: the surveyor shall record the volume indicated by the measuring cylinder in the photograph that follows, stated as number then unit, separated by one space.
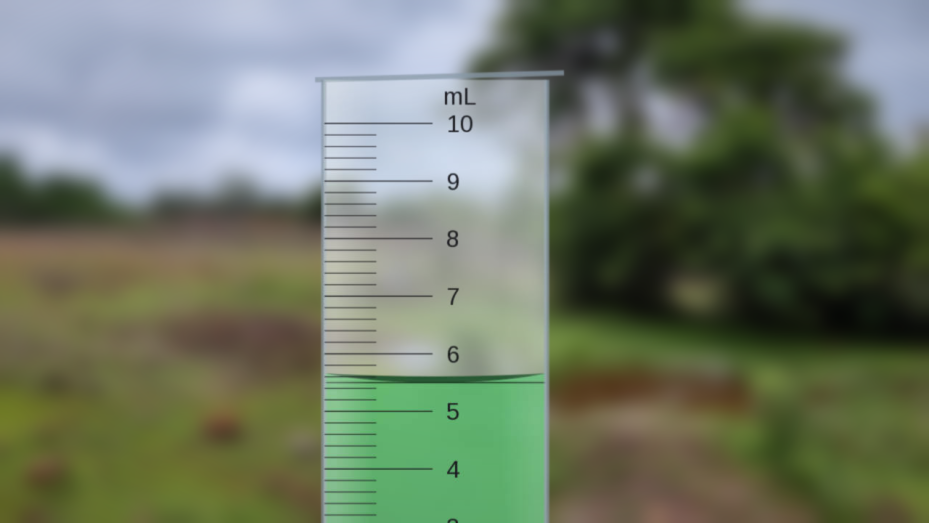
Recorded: 5.5 mL
